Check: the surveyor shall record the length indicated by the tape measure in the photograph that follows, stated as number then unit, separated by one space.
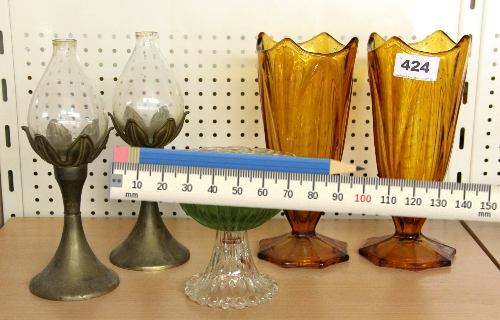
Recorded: 100 mm
